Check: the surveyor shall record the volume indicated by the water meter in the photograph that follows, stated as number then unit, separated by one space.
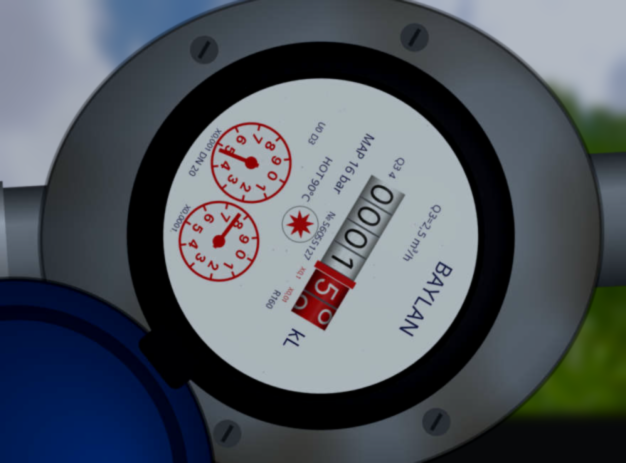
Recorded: 1.5847 kL
